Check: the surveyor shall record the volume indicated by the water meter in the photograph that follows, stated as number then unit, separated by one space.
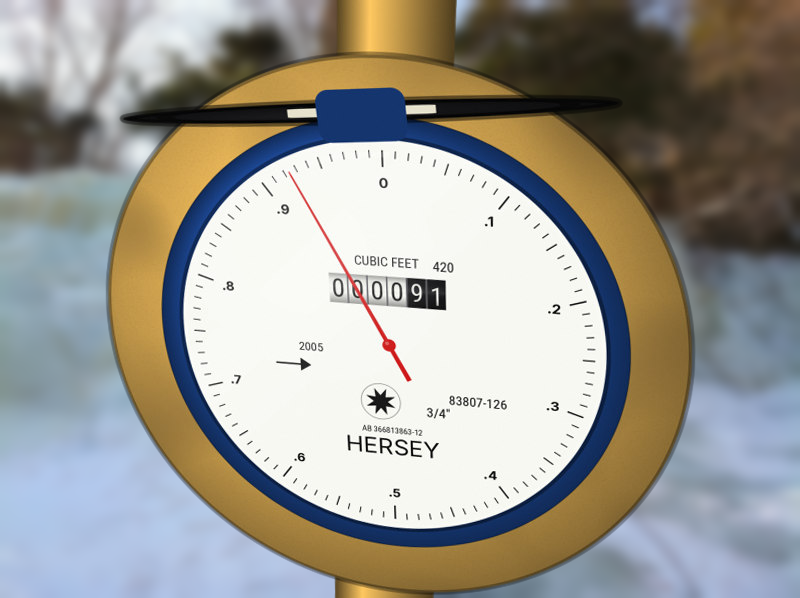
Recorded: 90.92 ft³
